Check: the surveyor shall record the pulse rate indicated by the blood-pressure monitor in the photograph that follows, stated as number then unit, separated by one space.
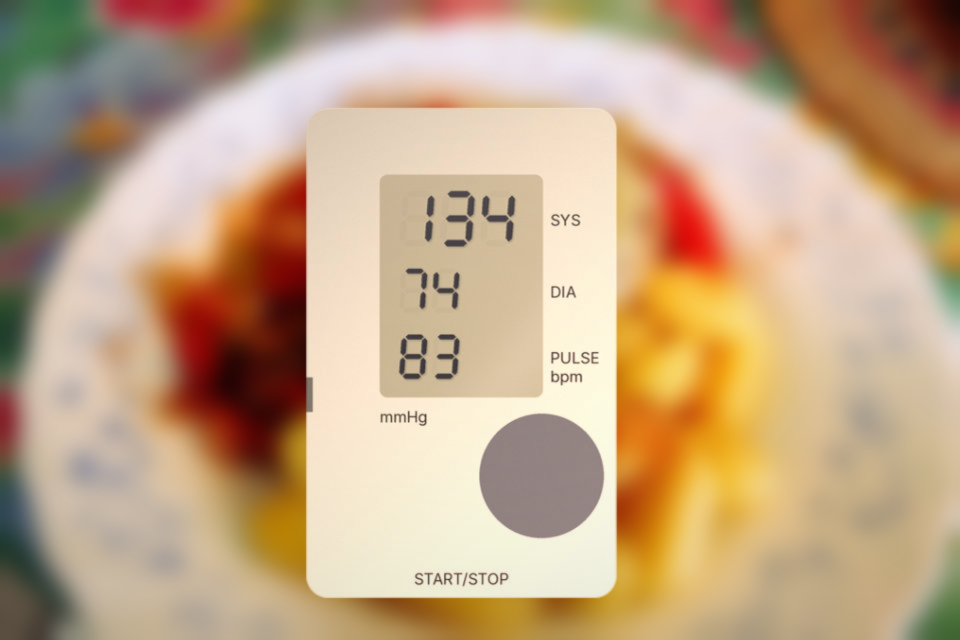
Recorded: 83 bpm
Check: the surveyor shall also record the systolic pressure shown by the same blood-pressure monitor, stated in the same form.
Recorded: 134 mmHg
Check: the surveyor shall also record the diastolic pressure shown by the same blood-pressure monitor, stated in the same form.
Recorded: 74 mmHg
